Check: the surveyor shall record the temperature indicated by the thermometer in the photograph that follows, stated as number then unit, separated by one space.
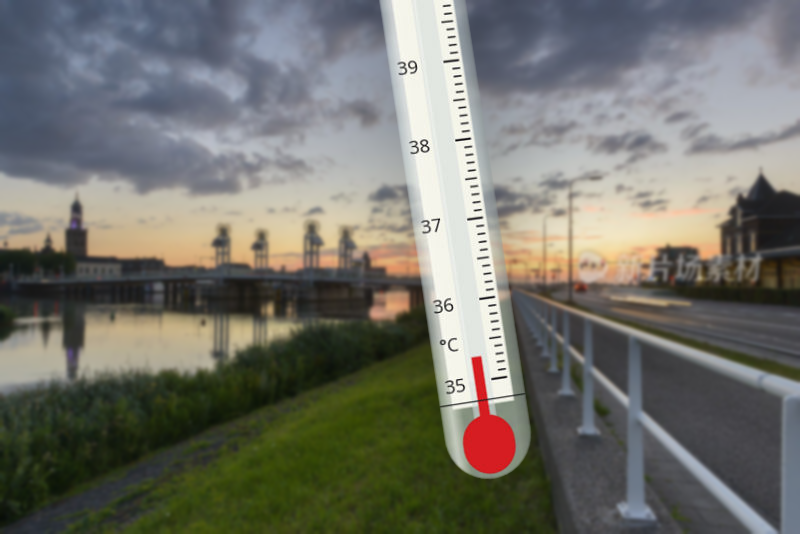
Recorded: 35.3 °C
